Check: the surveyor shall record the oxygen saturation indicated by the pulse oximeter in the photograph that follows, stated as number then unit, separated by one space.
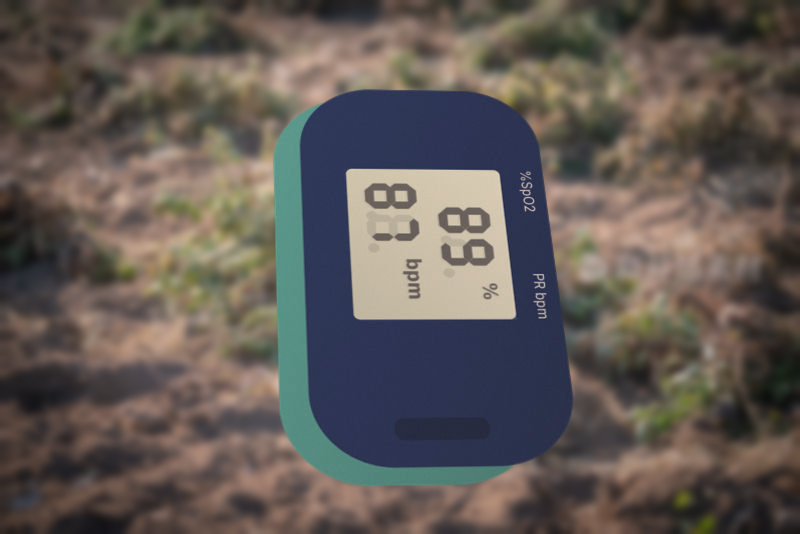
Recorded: 89 %
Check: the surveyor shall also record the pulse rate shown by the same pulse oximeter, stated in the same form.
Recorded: 87 bpm
